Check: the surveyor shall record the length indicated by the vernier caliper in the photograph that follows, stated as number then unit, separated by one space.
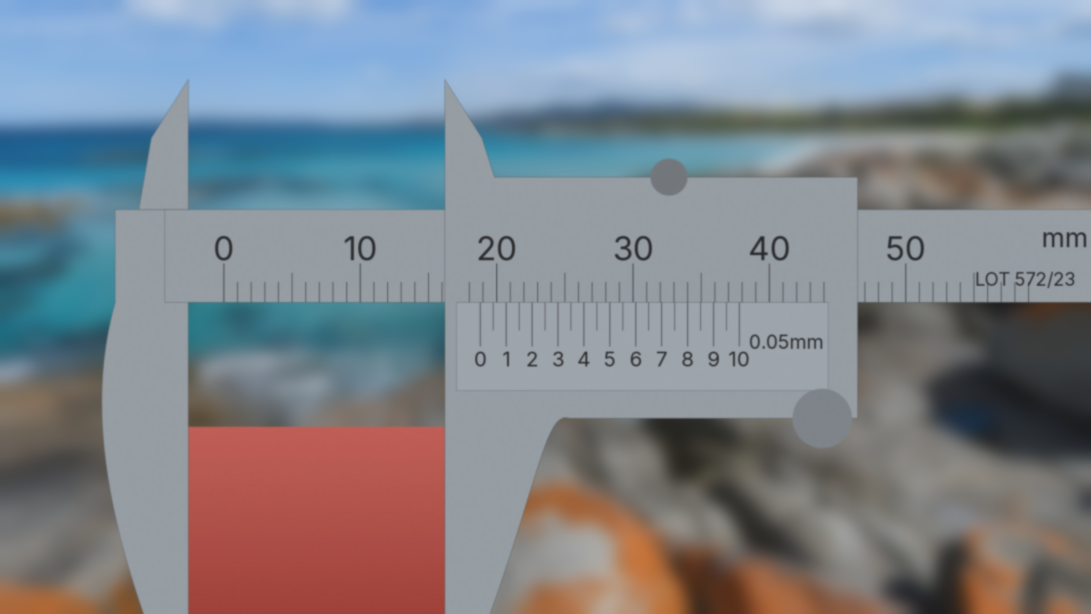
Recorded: 18.8 mm
